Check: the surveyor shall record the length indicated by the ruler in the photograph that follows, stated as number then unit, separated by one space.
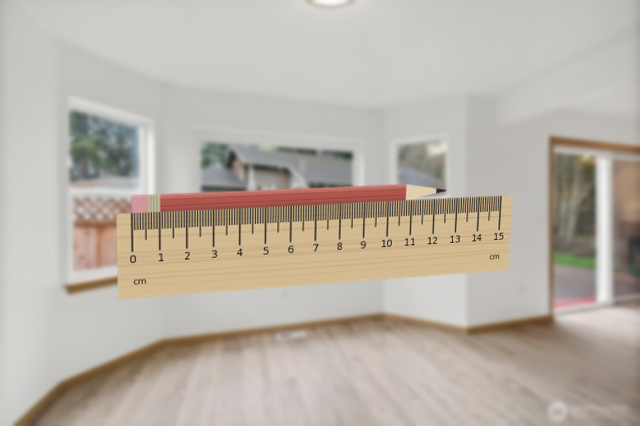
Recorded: 12.5 cm
